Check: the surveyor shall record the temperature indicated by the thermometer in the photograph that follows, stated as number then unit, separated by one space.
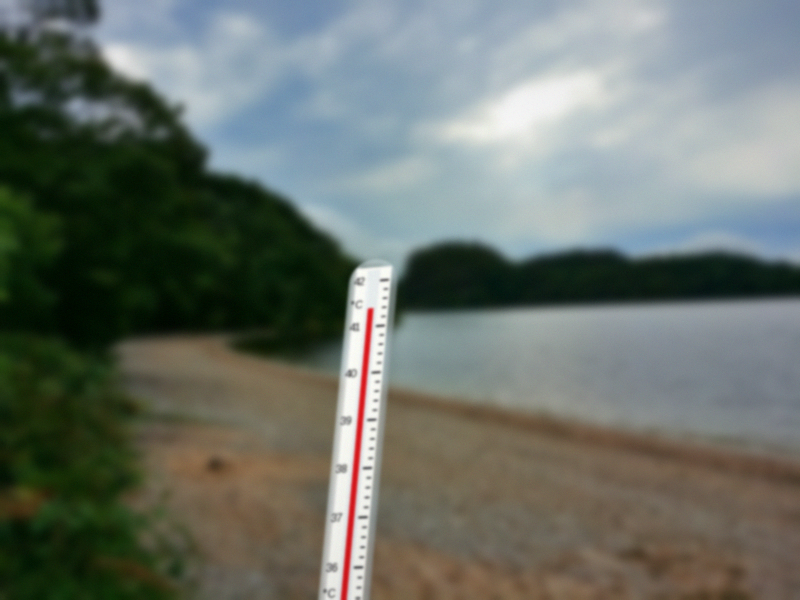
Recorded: 41.4 °C
